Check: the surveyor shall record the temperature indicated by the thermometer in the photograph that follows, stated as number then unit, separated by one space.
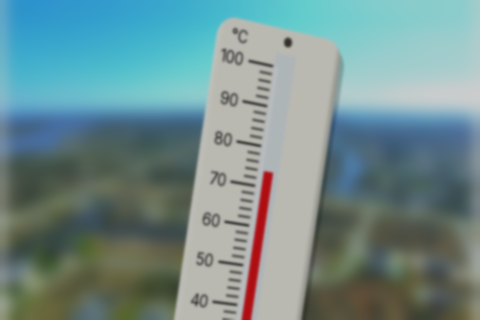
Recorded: 74 °C
